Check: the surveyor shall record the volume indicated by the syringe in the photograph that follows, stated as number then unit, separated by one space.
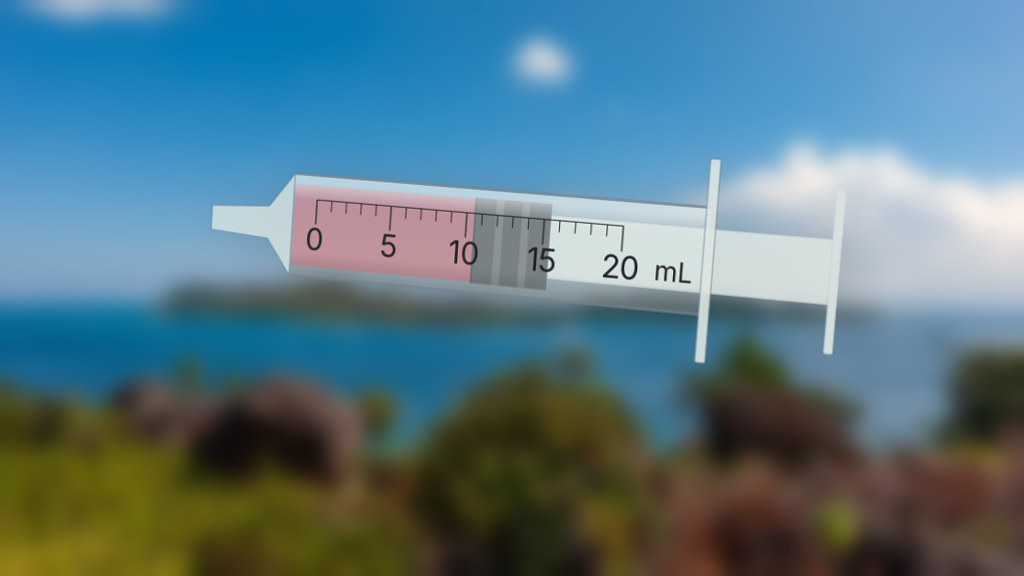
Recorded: 10.5 mL
